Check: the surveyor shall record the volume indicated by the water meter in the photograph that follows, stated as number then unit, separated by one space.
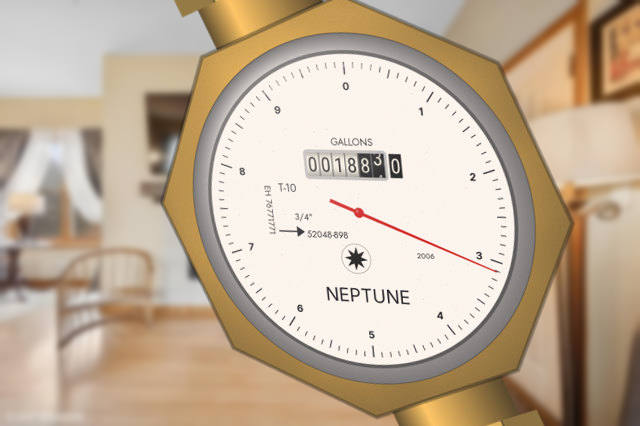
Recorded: 18833.1 gal
